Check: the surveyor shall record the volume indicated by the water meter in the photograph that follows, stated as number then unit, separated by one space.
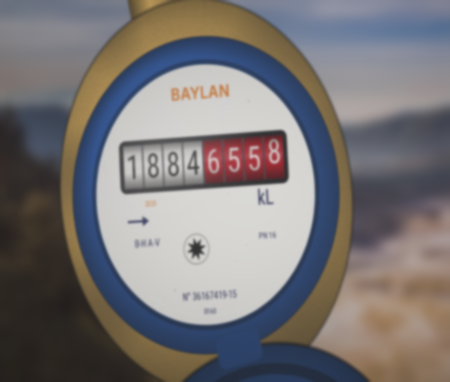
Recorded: 1884.6558 kL
